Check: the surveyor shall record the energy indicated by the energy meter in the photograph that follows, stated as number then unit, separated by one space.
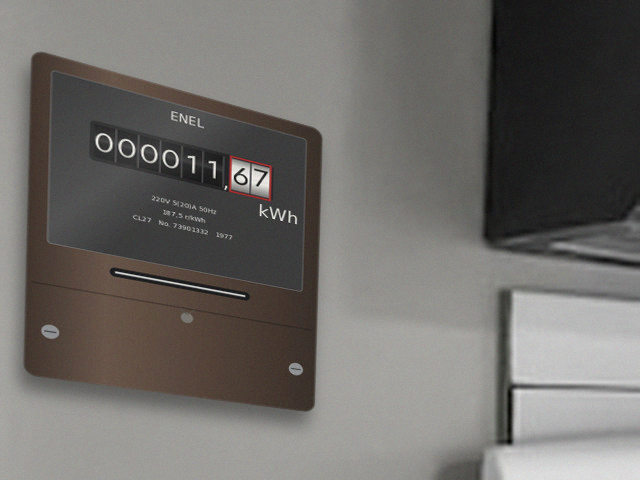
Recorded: 11.67 kWh
